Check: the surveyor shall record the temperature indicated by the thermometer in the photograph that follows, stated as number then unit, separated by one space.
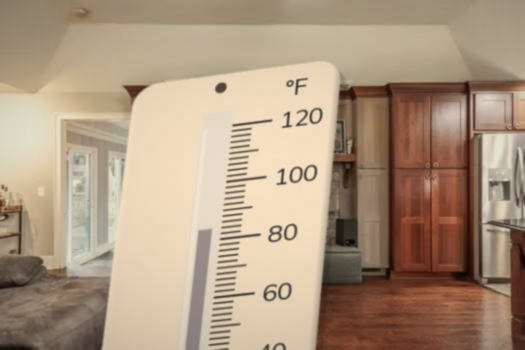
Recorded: 84 °F
